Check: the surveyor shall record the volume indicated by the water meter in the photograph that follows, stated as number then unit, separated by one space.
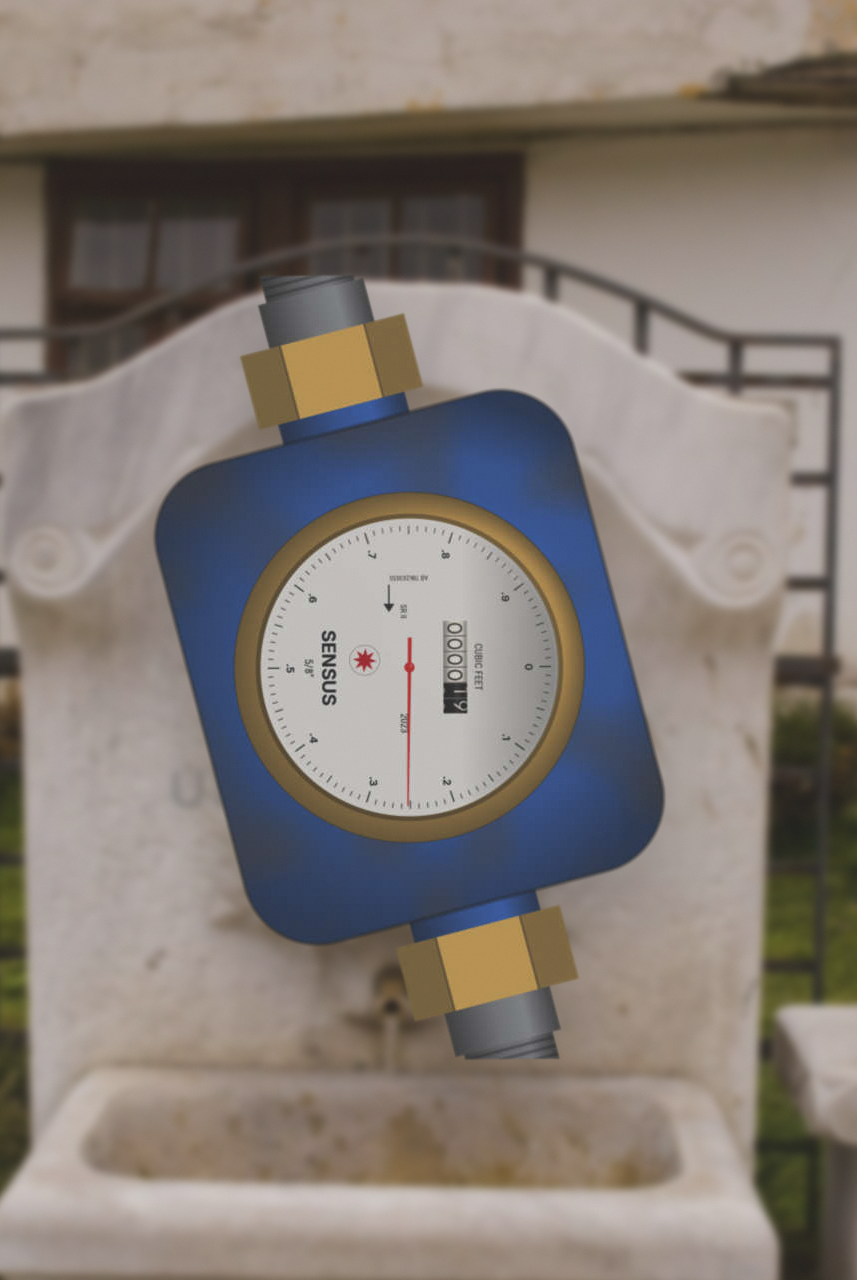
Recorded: 19.25 ft³
